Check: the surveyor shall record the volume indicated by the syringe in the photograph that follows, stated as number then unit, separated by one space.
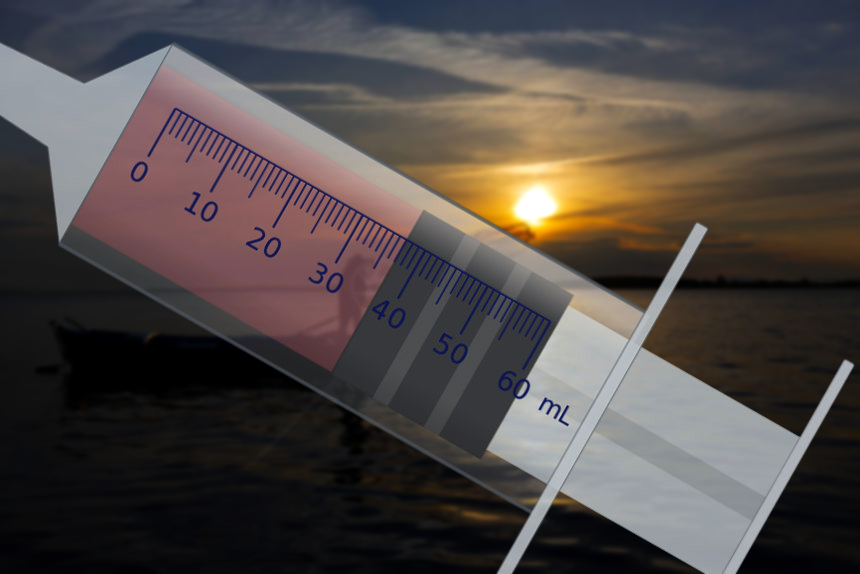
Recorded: 37 mL
